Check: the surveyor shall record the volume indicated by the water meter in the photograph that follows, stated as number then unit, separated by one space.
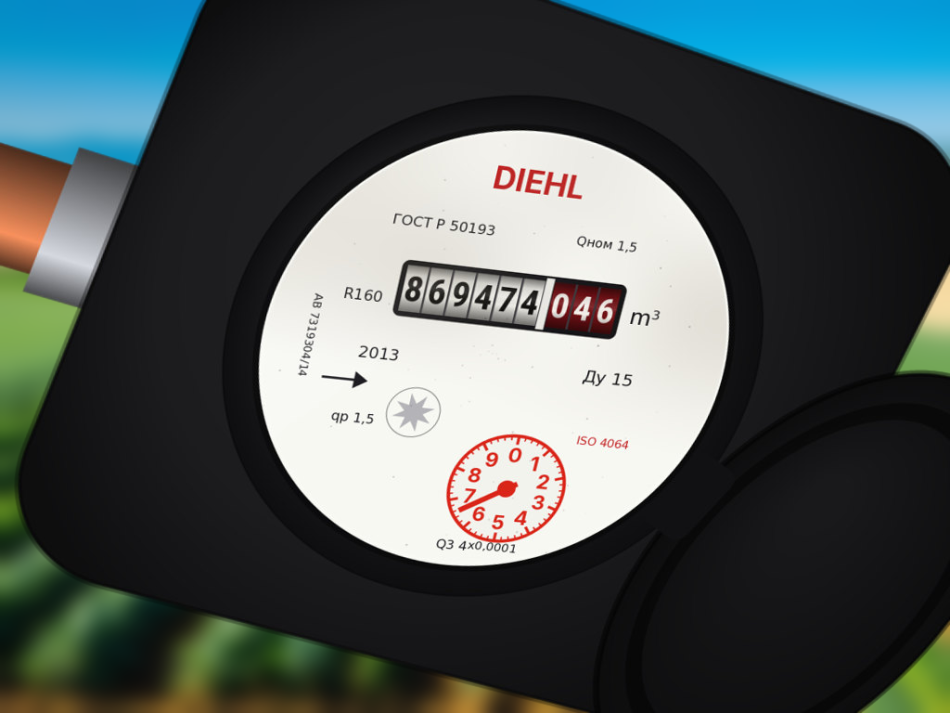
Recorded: 869474.0466 m³
